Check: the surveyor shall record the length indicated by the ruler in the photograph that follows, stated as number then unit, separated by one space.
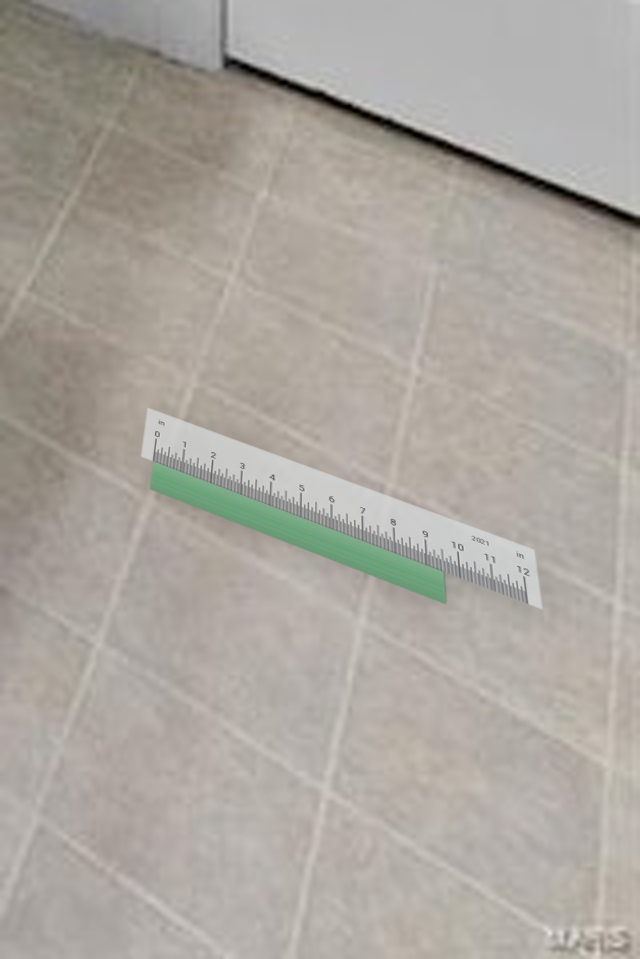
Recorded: 9.5 in
